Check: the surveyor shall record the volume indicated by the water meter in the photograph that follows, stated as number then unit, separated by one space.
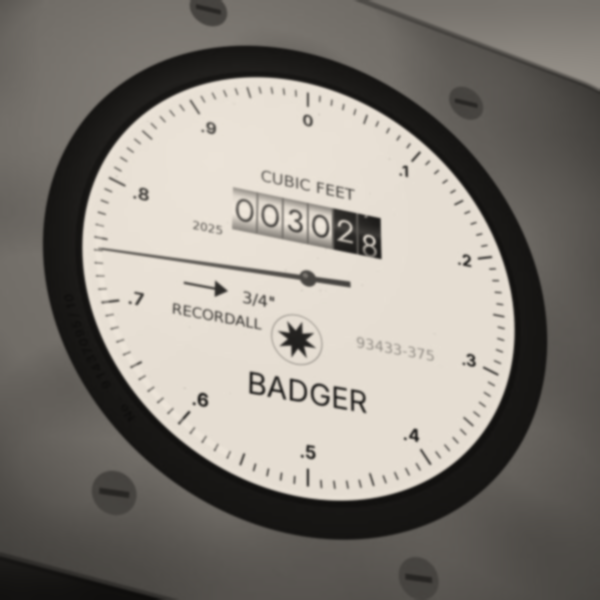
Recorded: 3027.74 ft³
